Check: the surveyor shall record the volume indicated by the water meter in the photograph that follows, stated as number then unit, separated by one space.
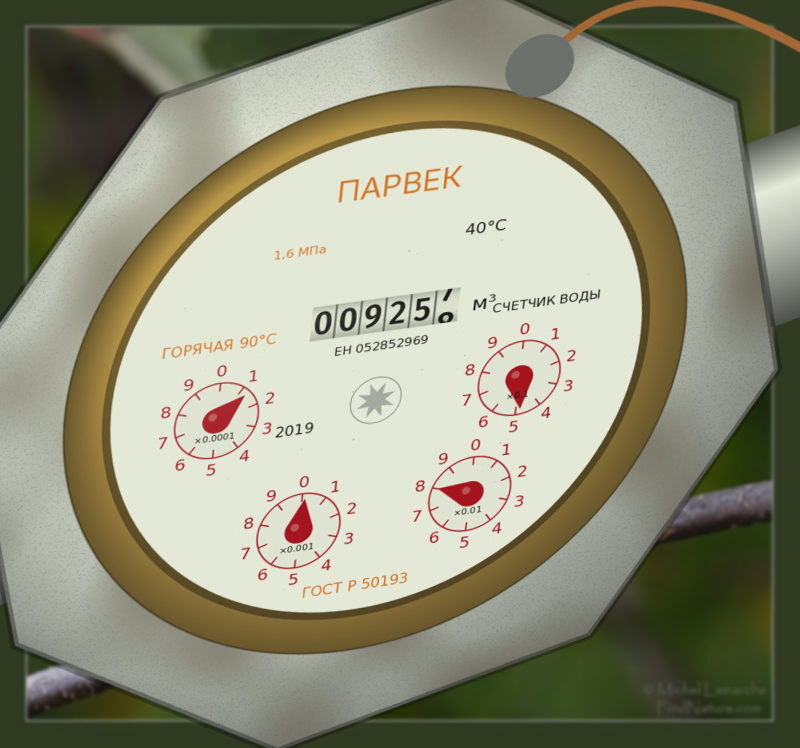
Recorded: 9257.4801 m³
